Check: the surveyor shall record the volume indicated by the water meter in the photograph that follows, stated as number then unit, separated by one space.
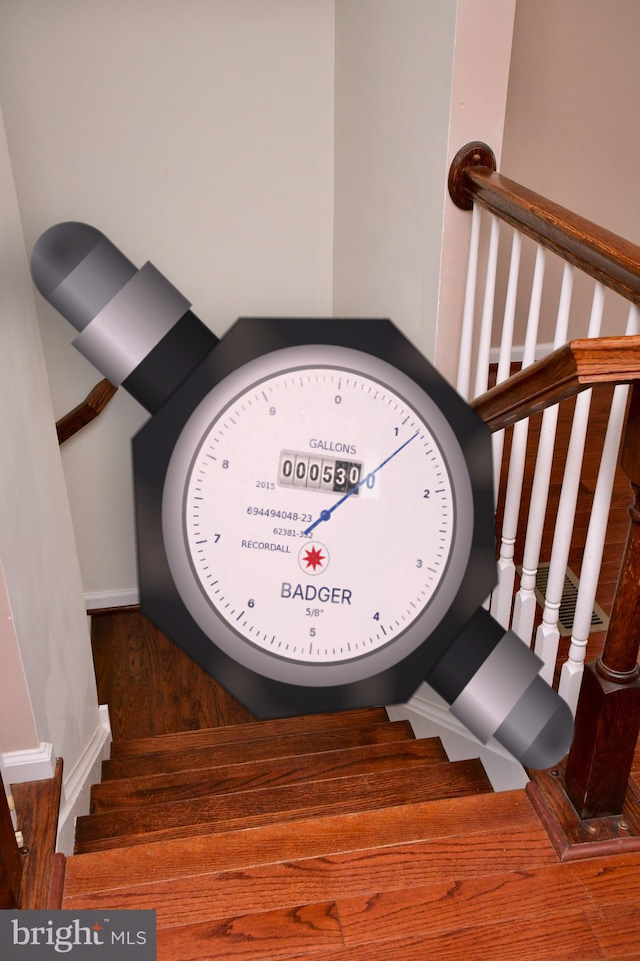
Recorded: 5301.2 gal
